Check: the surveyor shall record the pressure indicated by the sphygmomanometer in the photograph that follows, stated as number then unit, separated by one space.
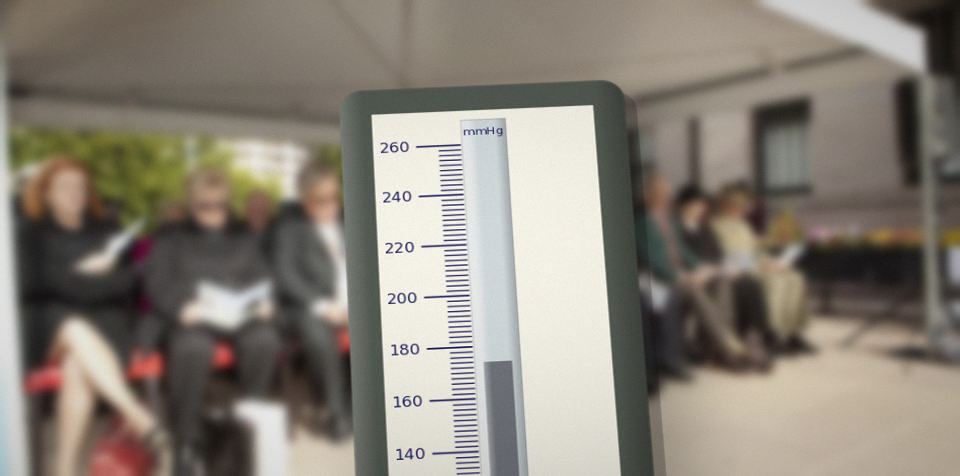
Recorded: 174 mmHg
